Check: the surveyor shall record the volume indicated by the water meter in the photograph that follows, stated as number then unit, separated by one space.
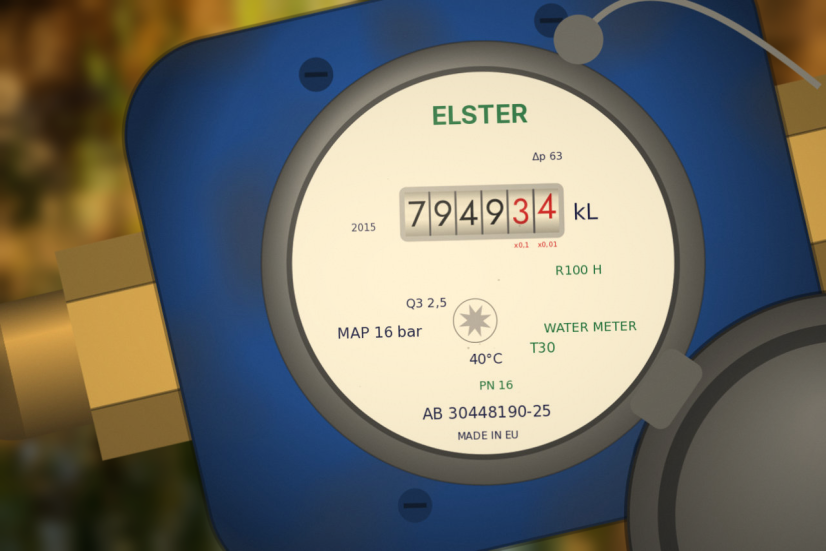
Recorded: 7949.34 kL
